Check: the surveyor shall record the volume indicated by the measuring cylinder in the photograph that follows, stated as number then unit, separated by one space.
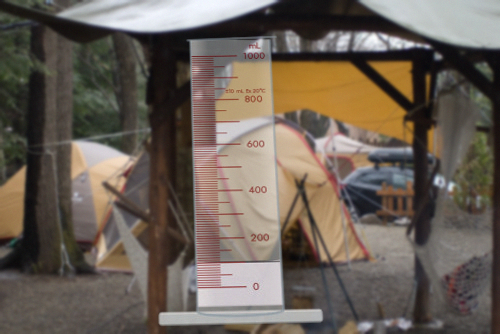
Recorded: 100 mL
